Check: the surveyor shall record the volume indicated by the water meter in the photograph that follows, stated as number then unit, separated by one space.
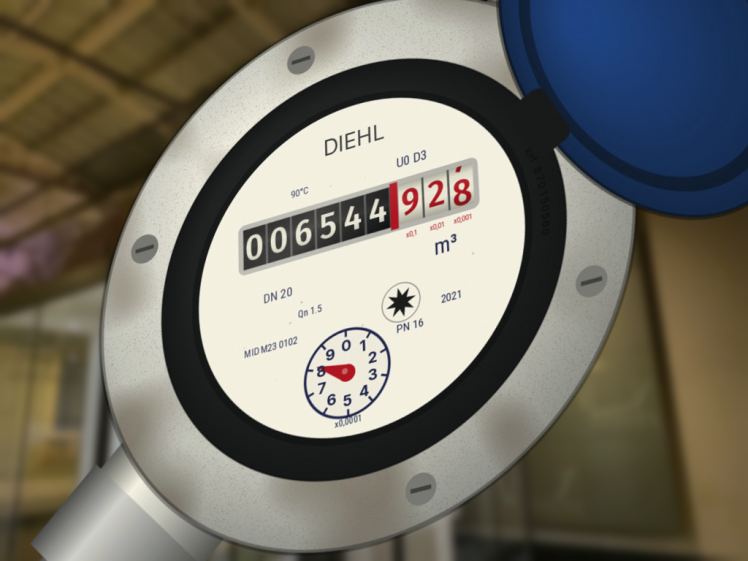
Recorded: 6544.9278 m³
